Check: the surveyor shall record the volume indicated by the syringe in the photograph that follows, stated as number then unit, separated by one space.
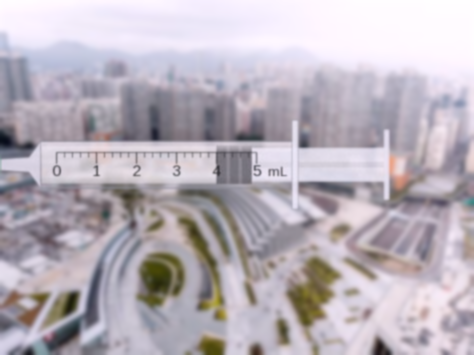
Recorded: 4 mL
